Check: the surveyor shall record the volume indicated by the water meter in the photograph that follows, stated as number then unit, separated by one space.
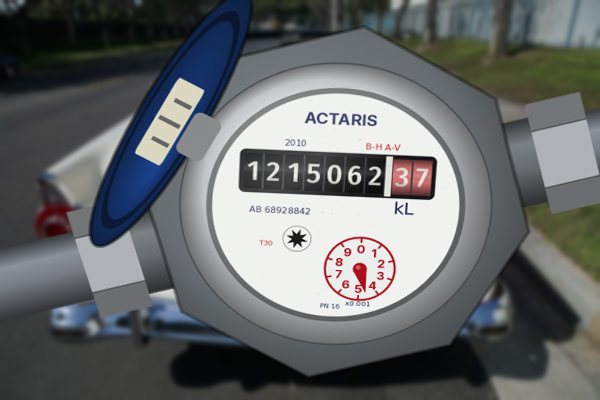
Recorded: 1215062.374 kL
